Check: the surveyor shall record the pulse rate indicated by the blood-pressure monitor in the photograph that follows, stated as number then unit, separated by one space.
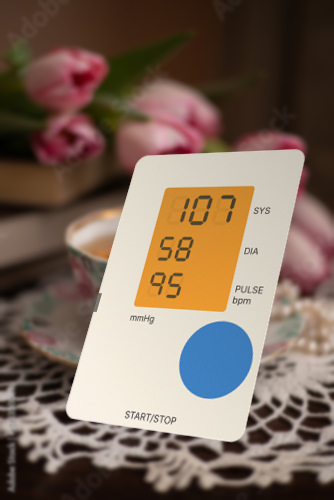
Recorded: 95 bpm
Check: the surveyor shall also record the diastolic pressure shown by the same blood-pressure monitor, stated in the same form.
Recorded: 58 mmHg
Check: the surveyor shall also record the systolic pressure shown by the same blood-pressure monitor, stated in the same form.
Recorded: 107 mmHg
